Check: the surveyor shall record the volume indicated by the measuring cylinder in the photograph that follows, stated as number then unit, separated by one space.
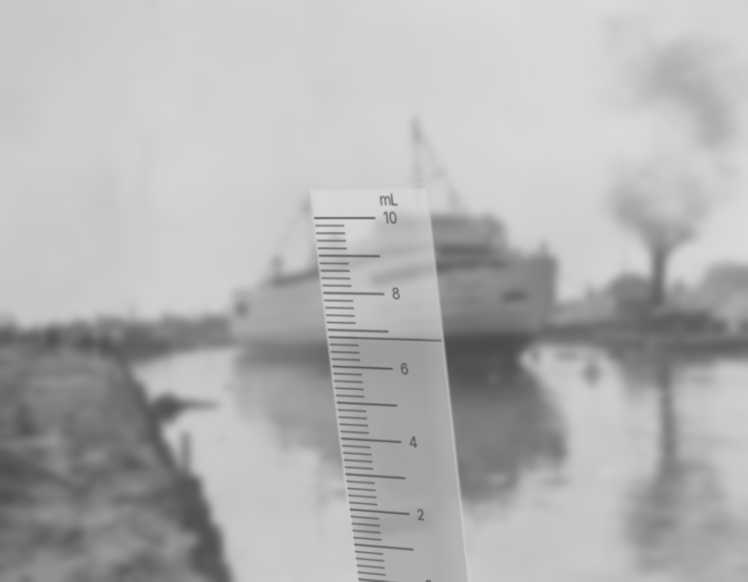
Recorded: 6.8 mL
